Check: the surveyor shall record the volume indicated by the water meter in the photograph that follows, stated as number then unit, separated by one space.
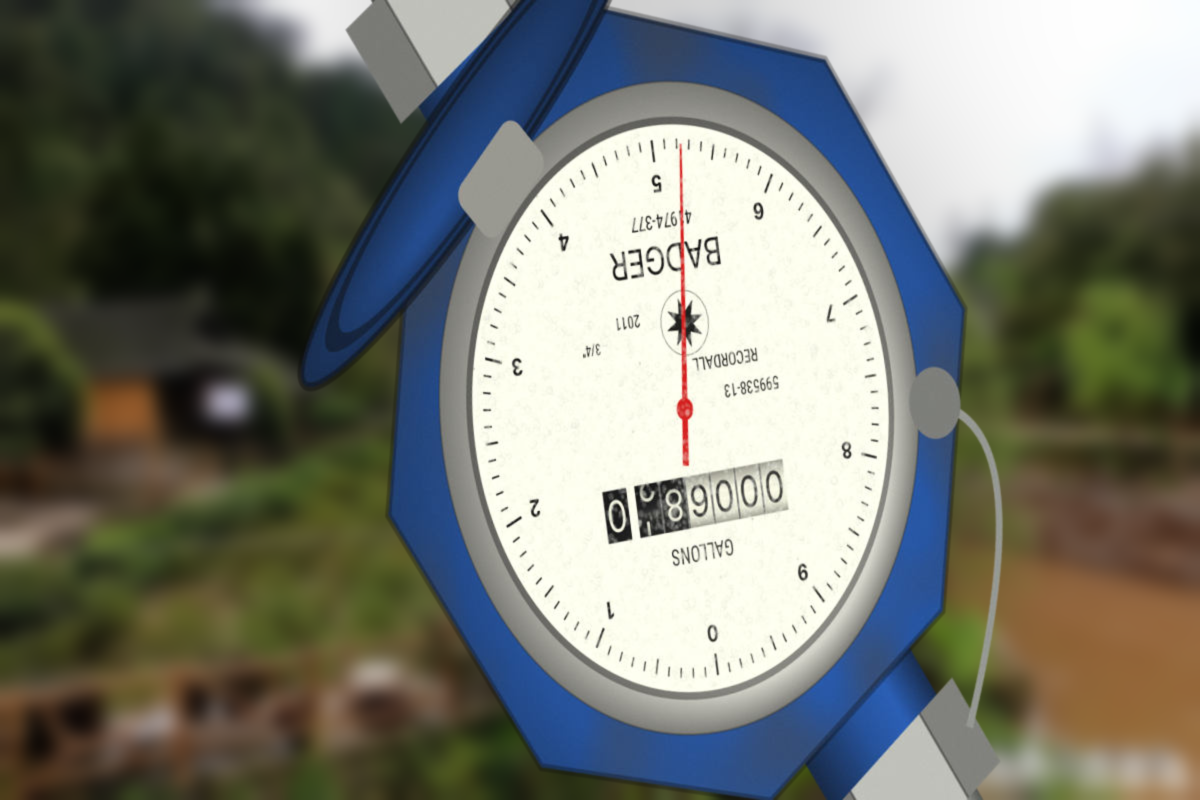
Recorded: 6815.2 gal
